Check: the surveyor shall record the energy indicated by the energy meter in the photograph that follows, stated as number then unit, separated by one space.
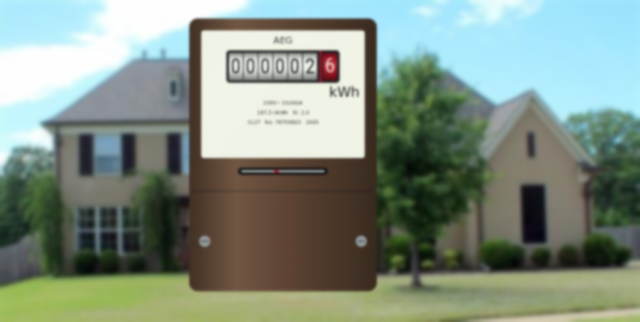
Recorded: 2.6 kWh
